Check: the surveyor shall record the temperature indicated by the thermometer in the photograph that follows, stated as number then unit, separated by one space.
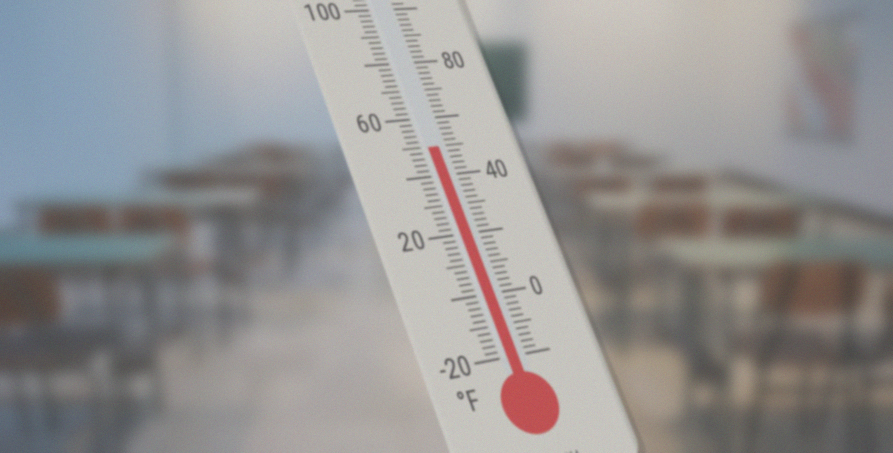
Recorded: 50 °F
